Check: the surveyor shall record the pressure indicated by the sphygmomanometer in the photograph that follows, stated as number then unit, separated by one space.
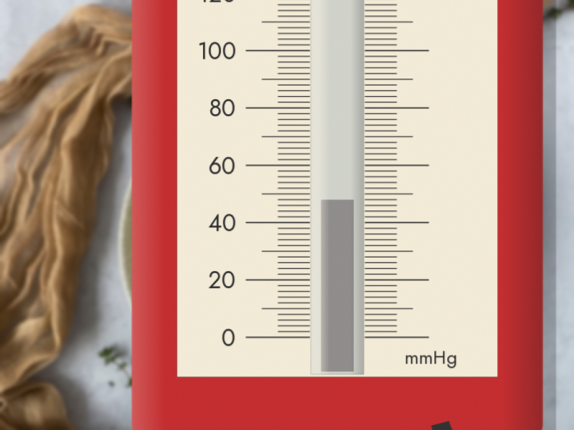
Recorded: 48 mmHg
